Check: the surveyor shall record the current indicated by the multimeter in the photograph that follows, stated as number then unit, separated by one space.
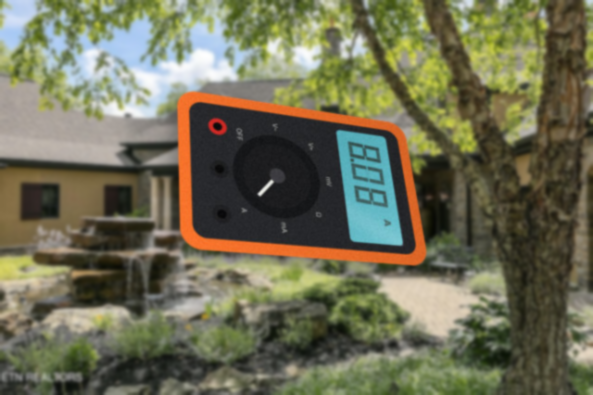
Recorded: 8.08 A
